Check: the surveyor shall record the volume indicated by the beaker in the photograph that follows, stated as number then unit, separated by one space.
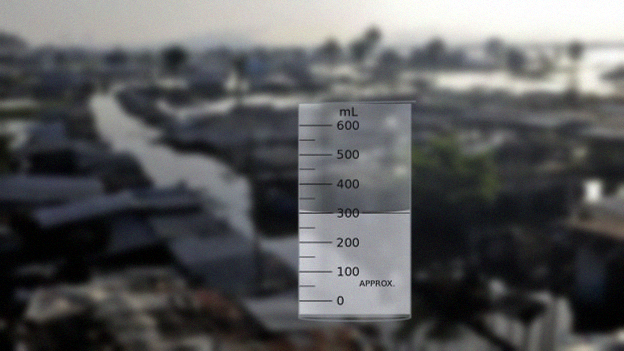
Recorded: 300 mL
